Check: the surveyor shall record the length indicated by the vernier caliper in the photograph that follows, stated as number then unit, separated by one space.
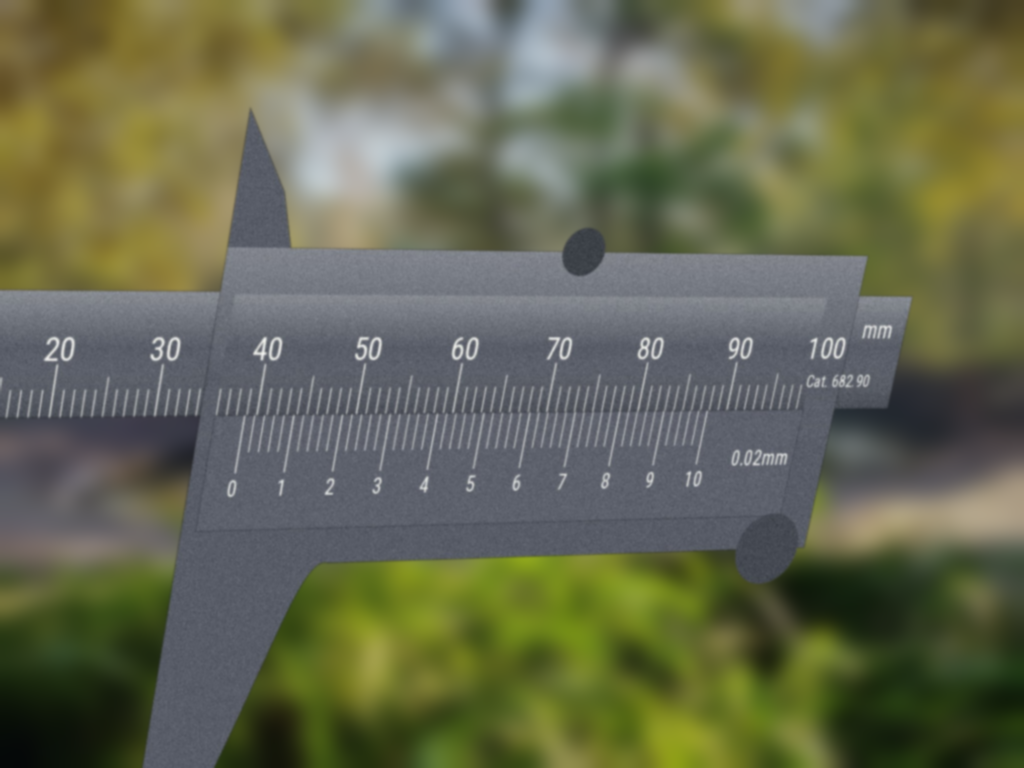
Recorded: 38.8 mm
